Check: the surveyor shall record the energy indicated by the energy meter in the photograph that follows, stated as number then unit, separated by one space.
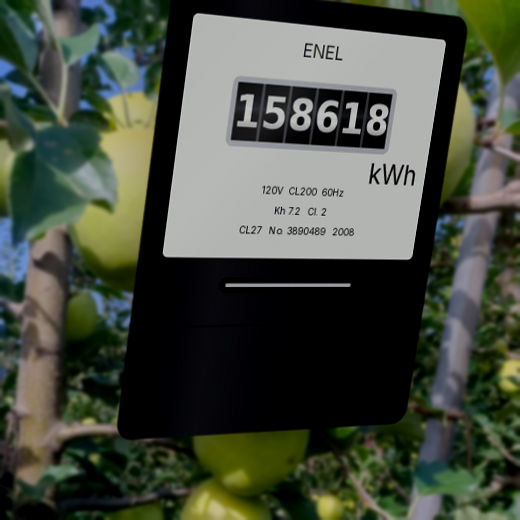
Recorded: 158618 kWh
